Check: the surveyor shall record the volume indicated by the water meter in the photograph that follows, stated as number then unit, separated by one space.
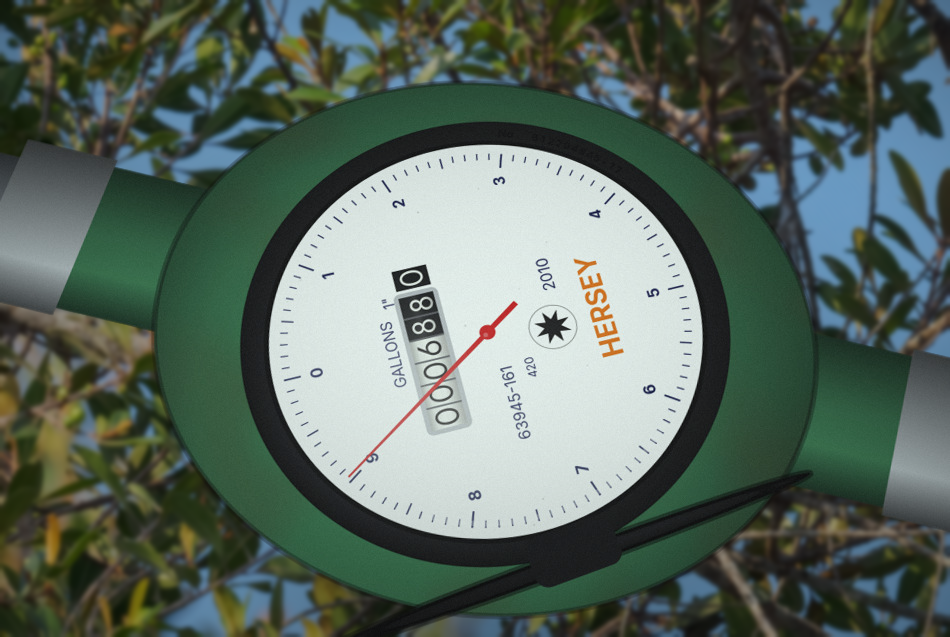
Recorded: 6879.0 gal
